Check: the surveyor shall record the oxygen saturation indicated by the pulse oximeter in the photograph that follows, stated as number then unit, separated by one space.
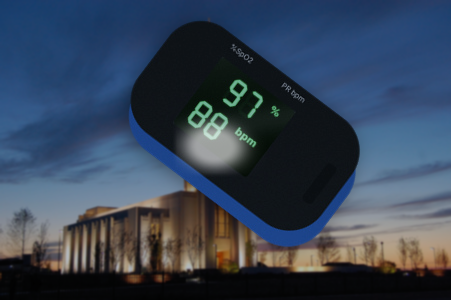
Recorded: 97 %
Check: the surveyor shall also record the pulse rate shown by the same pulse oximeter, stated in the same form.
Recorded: 88 bpm
